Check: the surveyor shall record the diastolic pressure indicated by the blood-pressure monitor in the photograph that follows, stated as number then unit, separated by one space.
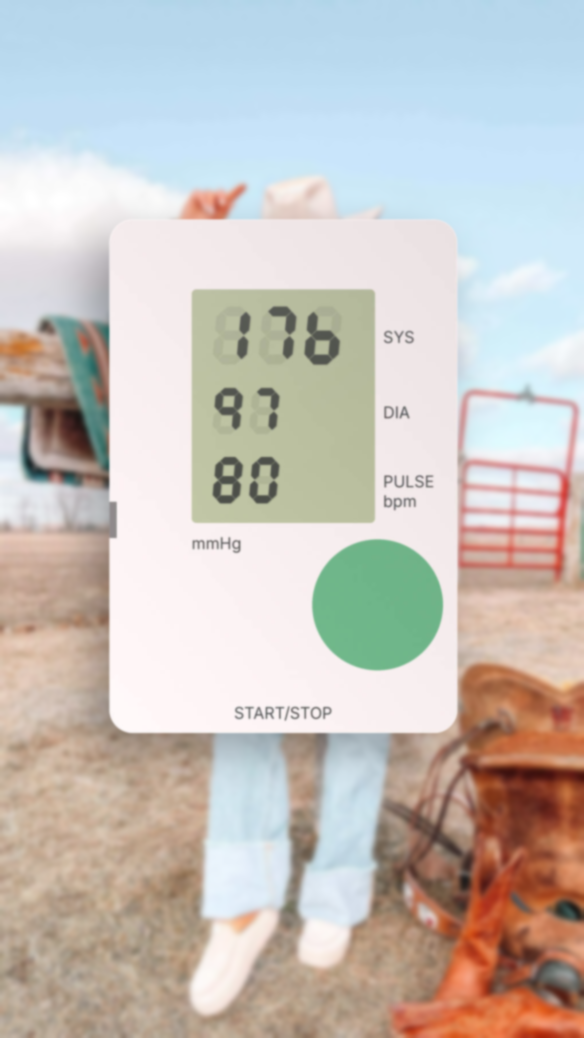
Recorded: 97 mmHg
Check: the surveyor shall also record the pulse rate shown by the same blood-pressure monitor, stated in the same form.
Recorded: 80 bpm
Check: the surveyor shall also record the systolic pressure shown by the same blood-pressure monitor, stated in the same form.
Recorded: 176 mmHg
